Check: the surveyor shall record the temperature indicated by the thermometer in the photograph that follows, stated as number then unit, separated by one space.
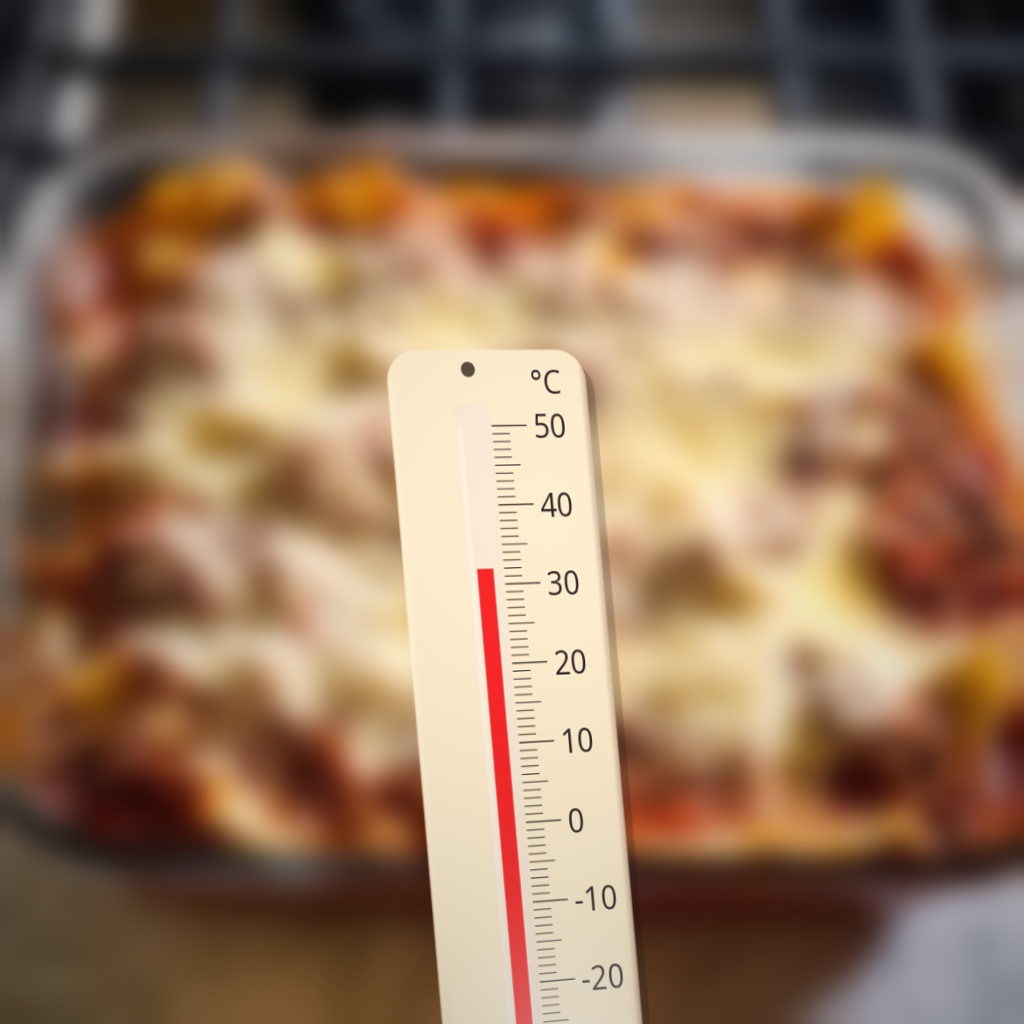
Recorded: 32 °C
